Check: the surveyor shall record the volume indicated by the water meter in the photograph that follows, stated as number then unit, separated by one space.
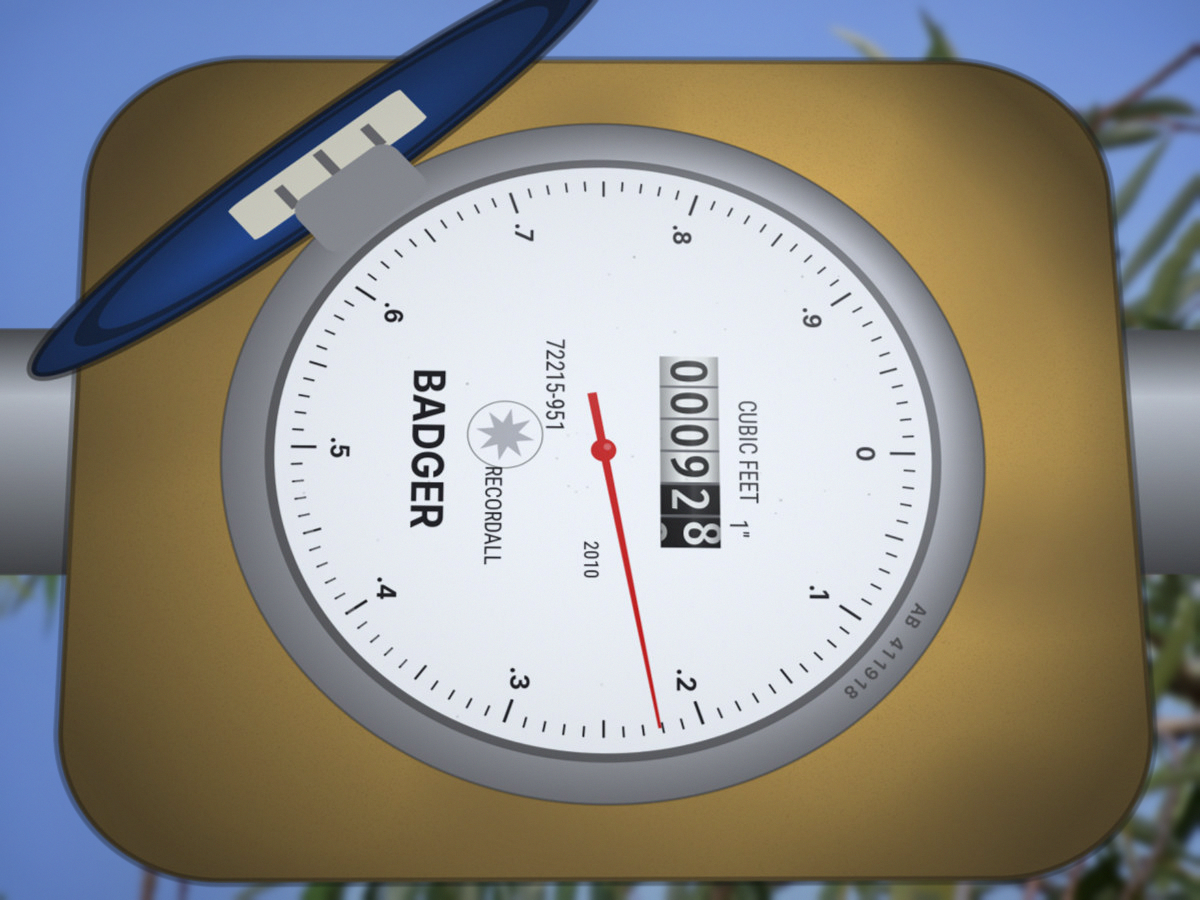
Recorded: 928.22 ft³
